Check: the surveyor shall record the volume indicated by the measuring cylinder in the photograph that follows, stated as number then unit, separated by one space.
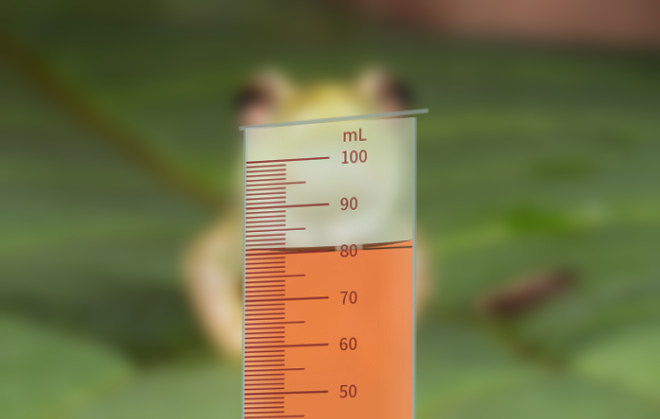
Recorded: 80 mL
